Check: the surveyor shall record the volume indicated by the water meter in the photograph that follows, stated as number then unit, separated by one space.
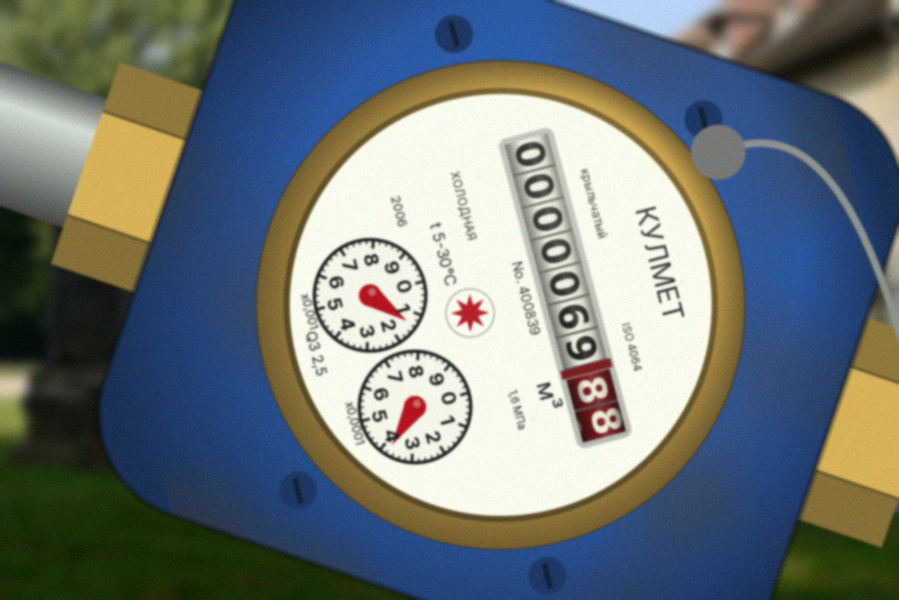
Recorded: 69.8813 m³
